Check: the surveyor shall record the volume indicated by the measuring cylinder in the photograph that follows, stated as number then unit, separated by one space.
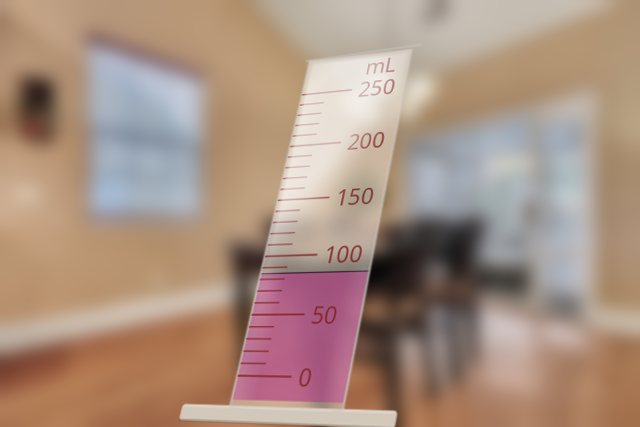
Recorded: 85 mL
